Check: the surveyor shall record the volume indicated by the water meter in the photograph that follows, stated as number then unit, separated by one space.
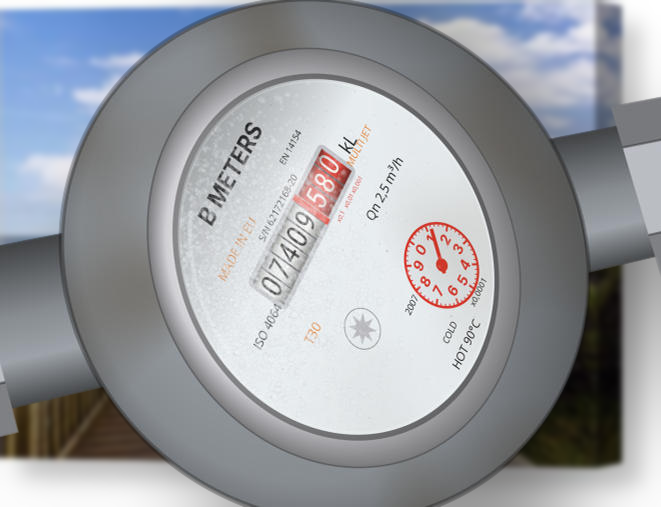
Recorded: 7409.5801 kL
